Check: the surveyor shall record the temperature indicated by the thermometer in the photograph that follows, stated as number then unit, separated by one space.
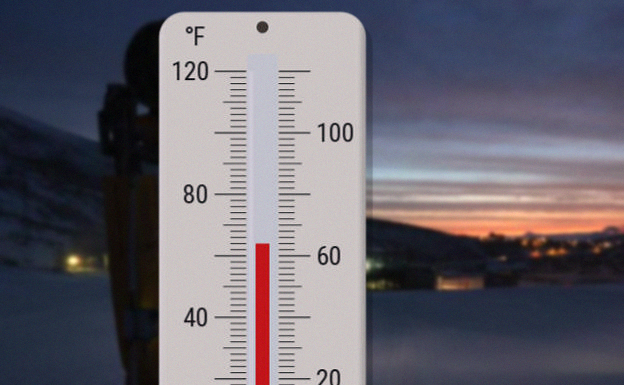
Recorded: 64 °F
